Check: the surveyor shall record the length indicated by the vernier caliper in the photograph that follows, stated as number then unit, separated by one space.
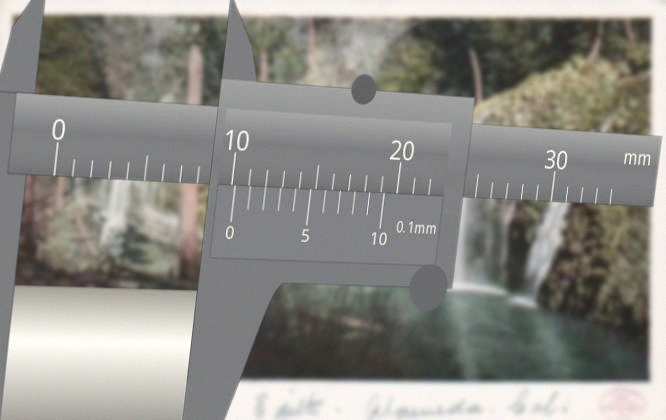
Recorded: 10.2 mm
